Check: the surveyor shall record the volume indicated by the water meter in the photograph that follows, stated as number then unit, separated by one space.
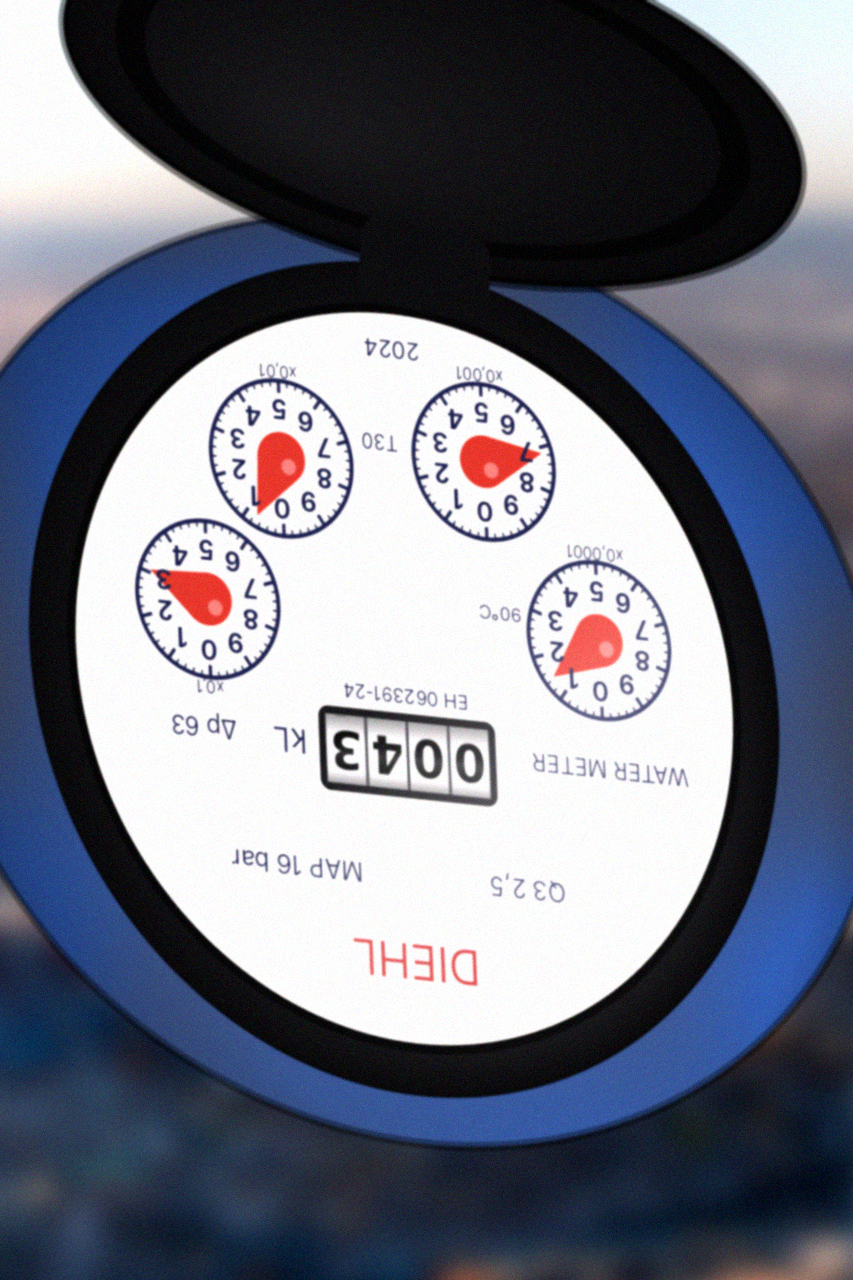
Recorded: 43.3071 kL
